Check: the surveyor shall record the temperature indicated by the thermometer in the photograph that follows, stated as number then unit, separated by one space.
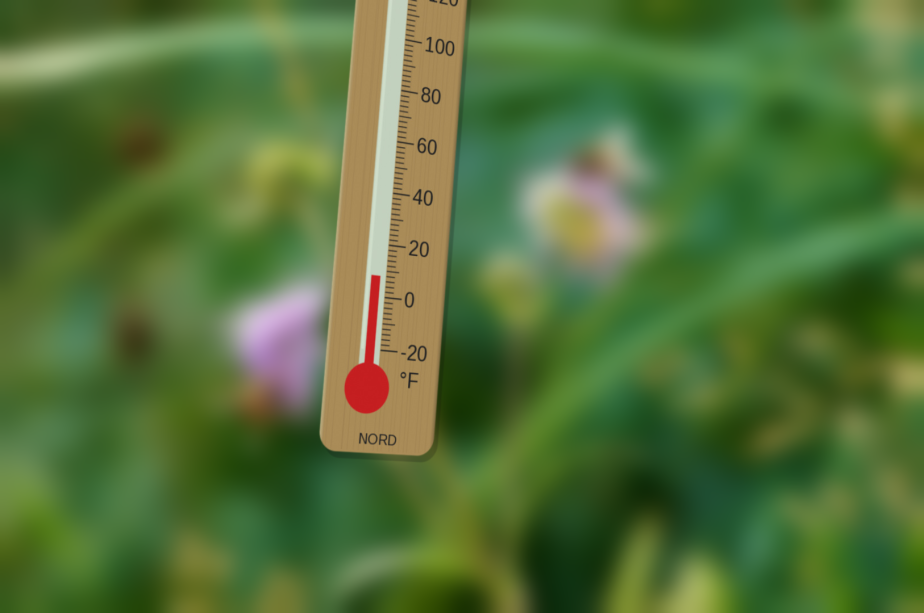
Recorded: 8 °F
